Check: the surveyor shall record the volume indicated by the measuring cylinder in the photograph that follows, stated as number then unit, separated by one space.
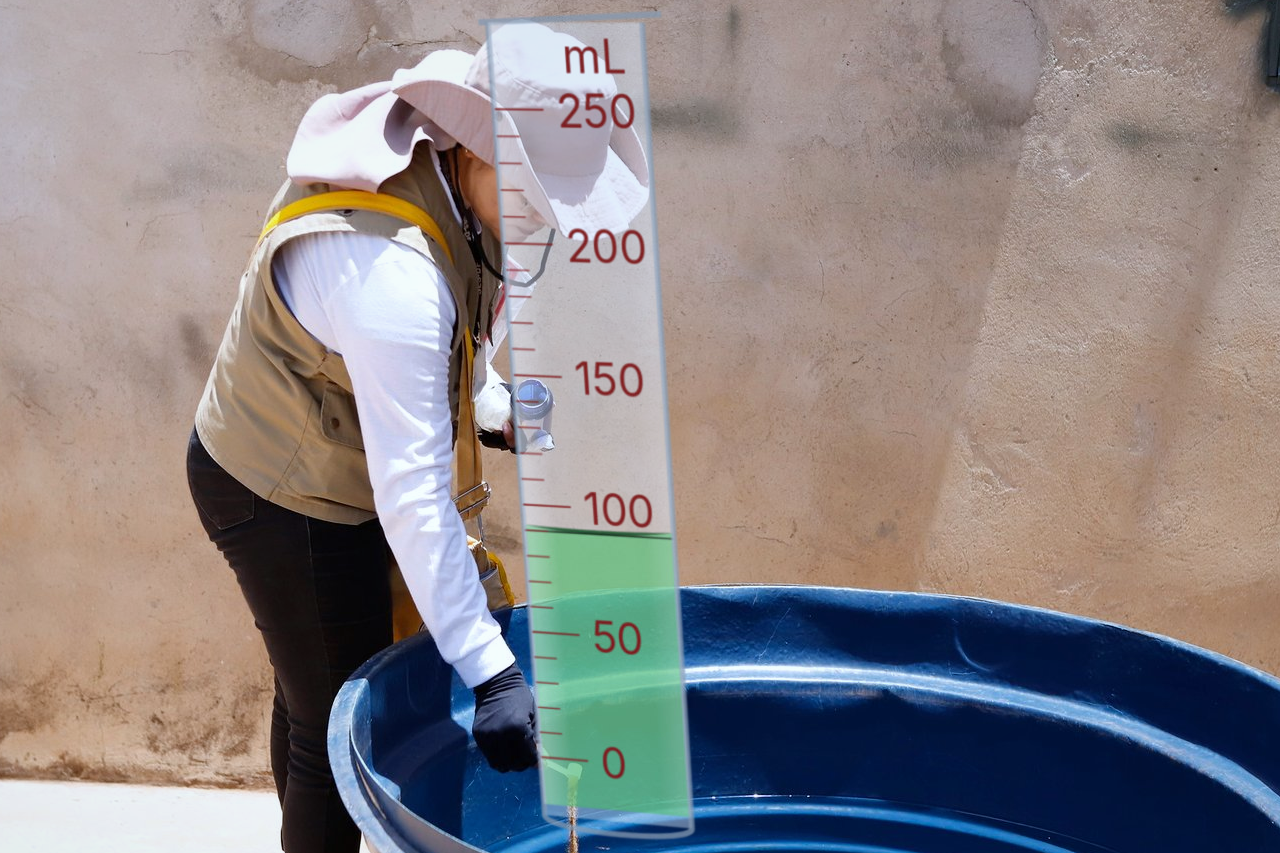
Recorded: 90 mL
